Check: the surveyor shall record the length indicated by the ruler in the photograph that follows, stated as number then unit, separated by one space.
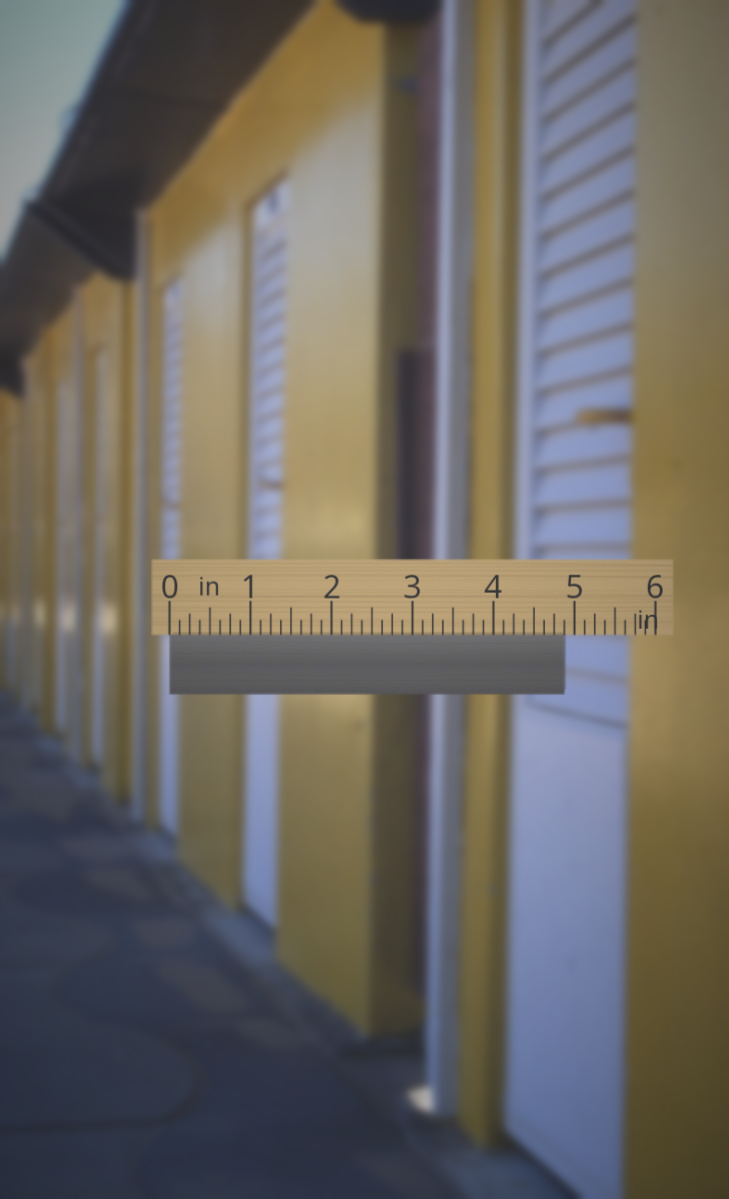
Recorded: 4.875 in
